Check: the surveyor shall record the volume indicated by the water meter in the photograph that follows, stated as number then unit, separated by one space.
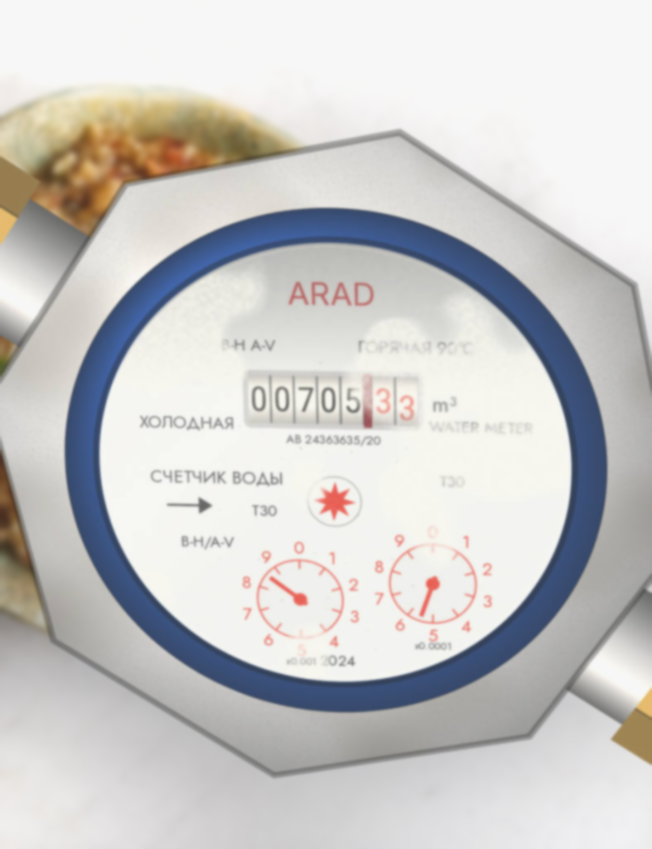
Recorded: 705.3285 m³
